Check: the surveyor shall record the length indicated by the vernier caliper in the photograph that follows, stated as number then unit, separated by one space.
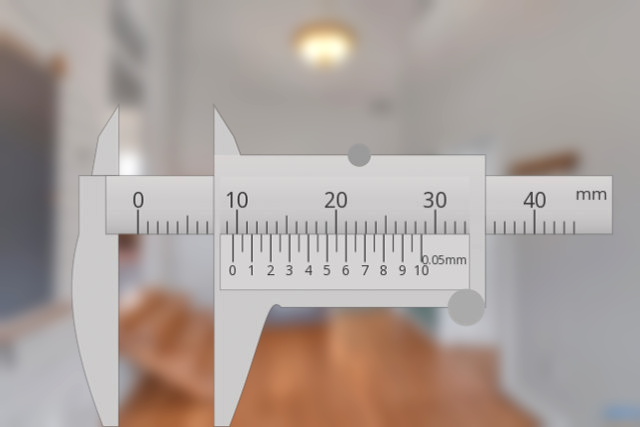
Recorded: 9.6 mm
